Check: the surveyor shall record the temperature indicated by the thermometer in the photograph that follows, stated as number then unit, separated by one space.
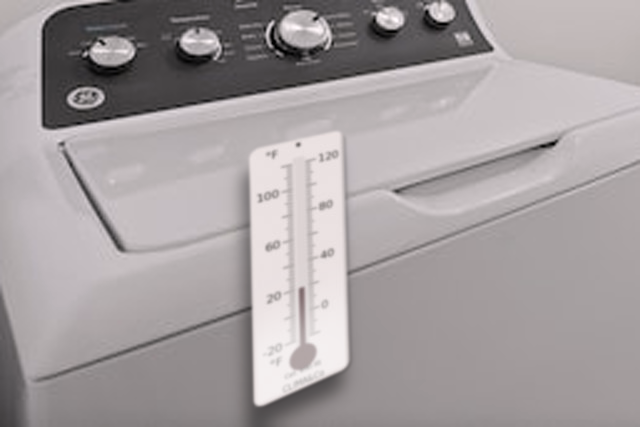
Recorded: 20 °F
